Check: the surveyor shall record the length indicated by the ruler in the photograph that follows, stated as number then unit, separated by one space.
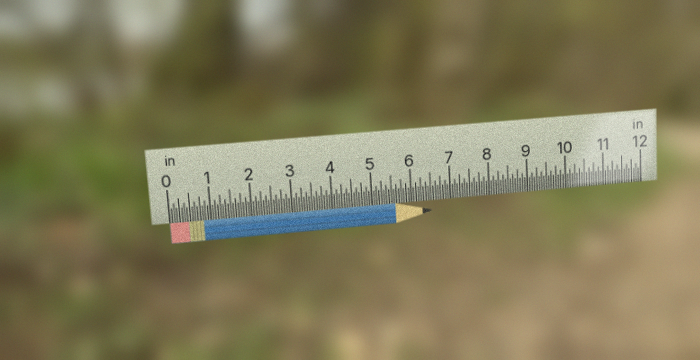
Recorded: 6.5 in
